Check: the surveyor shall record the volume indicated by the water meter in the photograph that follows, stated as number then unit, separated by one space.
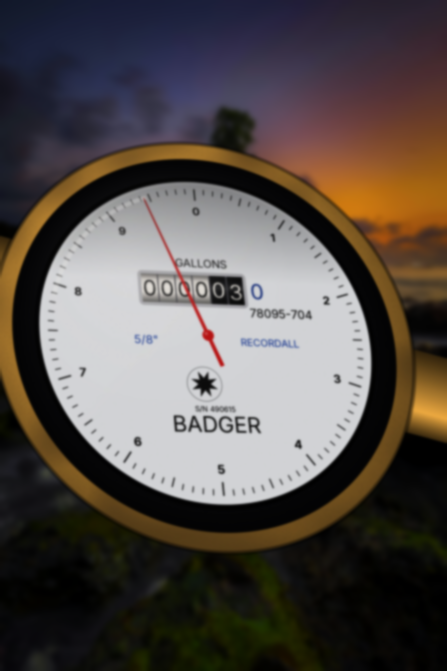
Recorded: 29.4 gal
